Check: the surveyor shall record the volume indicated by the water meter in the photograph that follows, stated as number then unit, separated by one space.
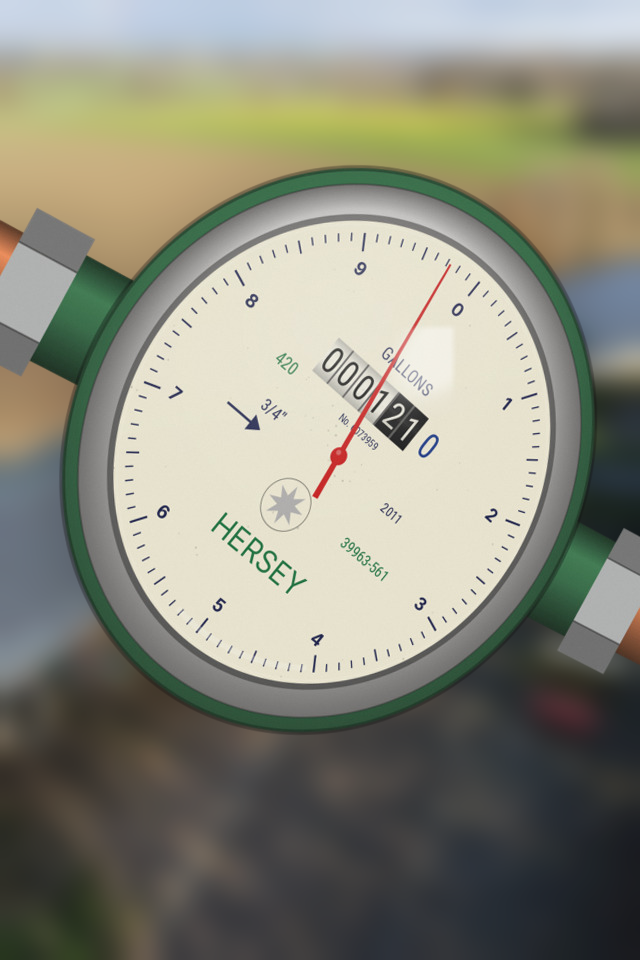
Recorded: 1209.7 gal
